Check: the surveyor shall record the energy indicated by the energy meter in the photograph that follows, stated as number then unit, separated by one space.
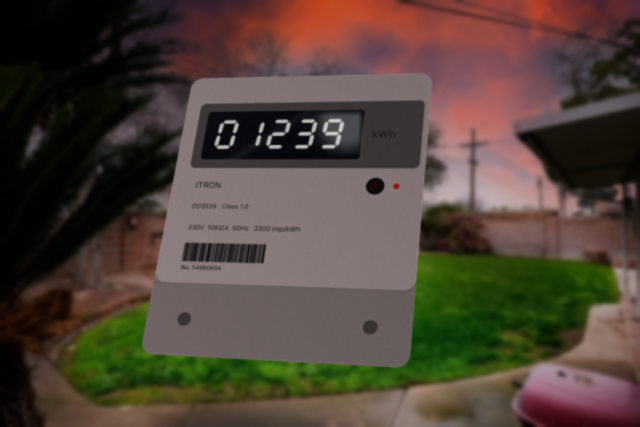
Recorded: 1239 kWh
